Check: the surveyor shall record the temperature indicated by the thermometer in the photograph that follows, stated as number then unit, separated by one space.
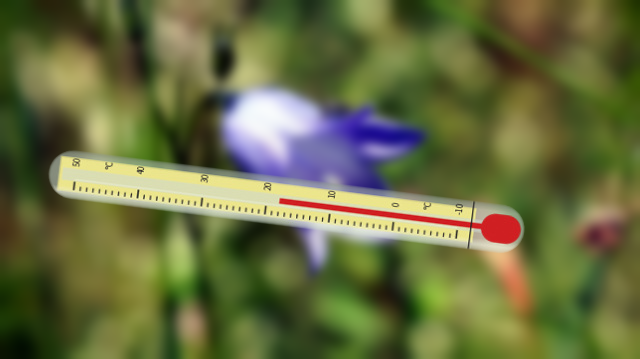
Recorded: 18 °C
